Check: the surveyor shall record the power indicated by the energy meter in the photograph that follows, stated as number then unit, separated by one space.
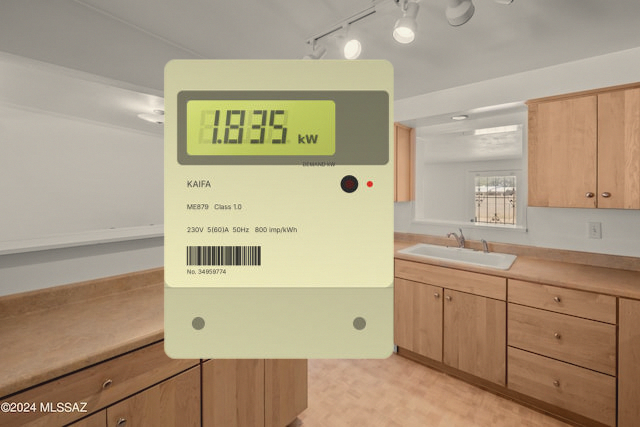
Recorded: 1.835 kW
